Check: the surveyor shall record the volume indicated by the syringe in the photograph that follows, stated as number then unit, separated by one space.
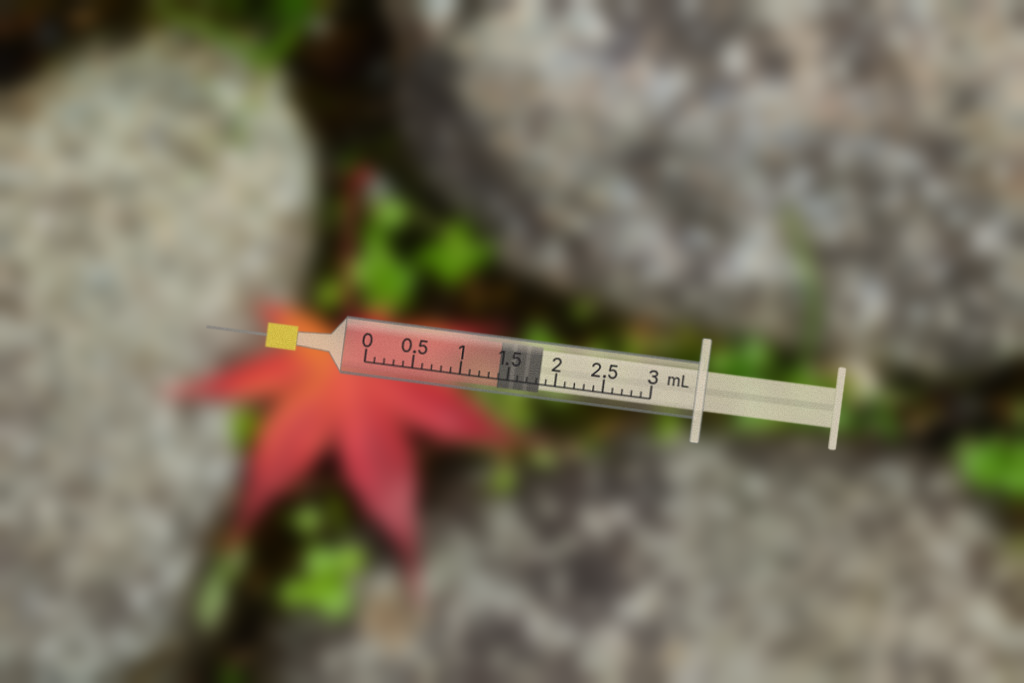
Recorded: 1.4 mL
